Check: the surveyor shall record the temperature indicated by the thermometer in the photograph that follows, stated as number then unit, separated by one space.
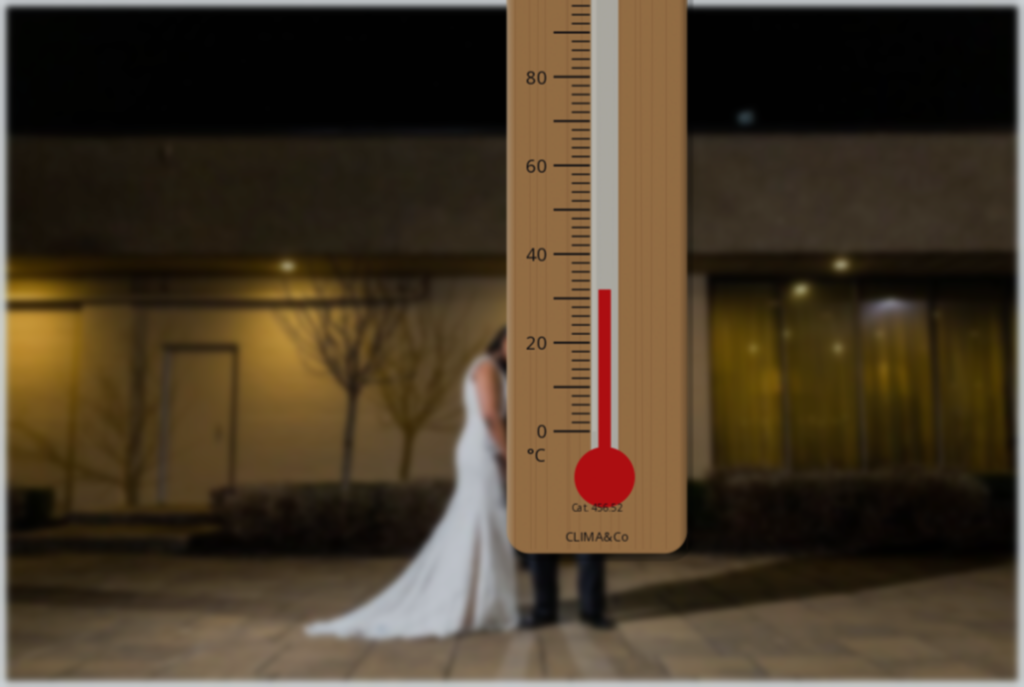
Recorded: 32 °C
